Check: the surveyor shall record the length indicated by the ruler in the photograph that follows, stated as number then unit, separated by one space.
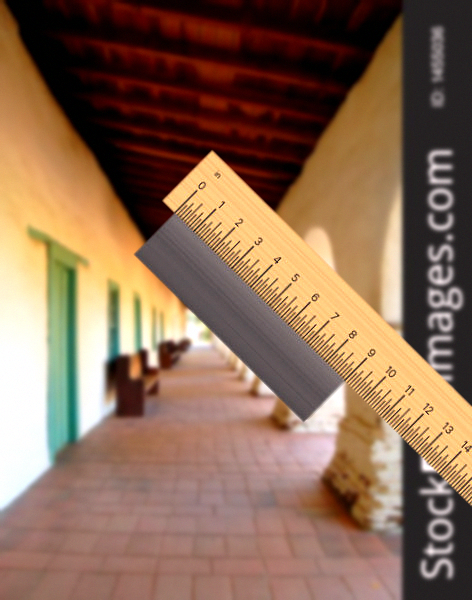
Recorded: 9 in
